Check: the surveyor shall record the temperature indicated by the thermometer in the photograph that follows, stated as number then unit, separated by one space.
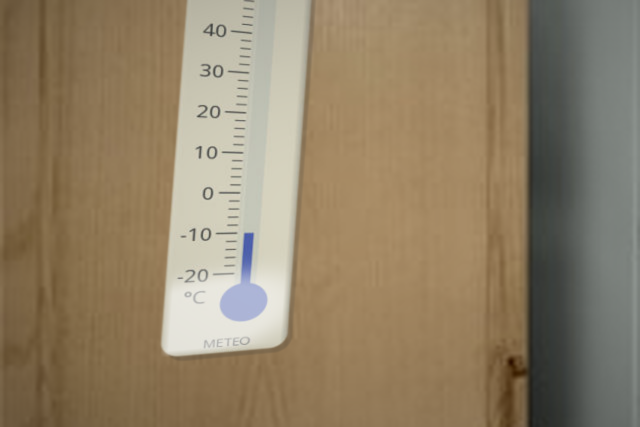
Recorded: -10 °C
